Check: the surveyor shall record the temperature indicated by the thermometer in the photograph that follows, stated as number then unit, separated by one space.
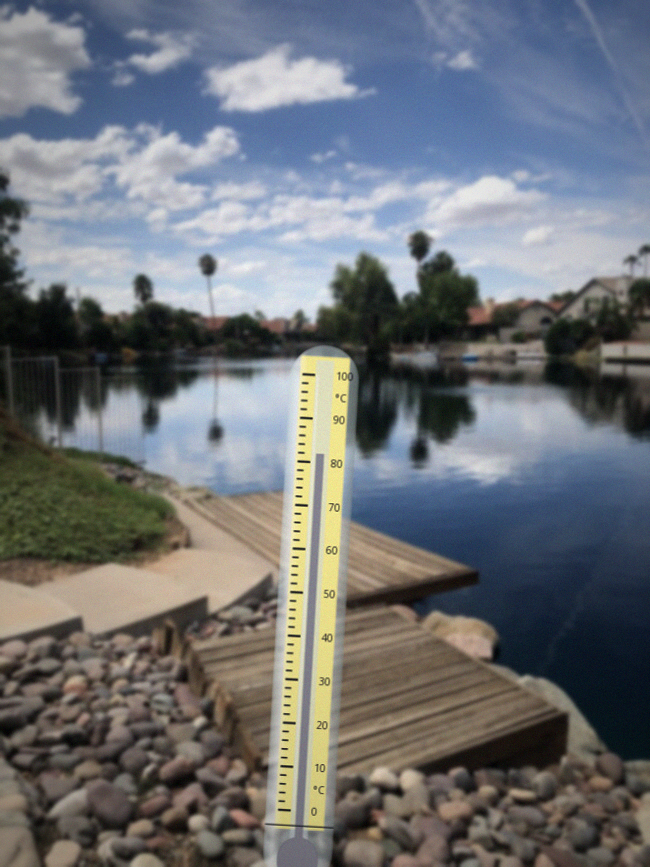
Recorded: 82 °C
